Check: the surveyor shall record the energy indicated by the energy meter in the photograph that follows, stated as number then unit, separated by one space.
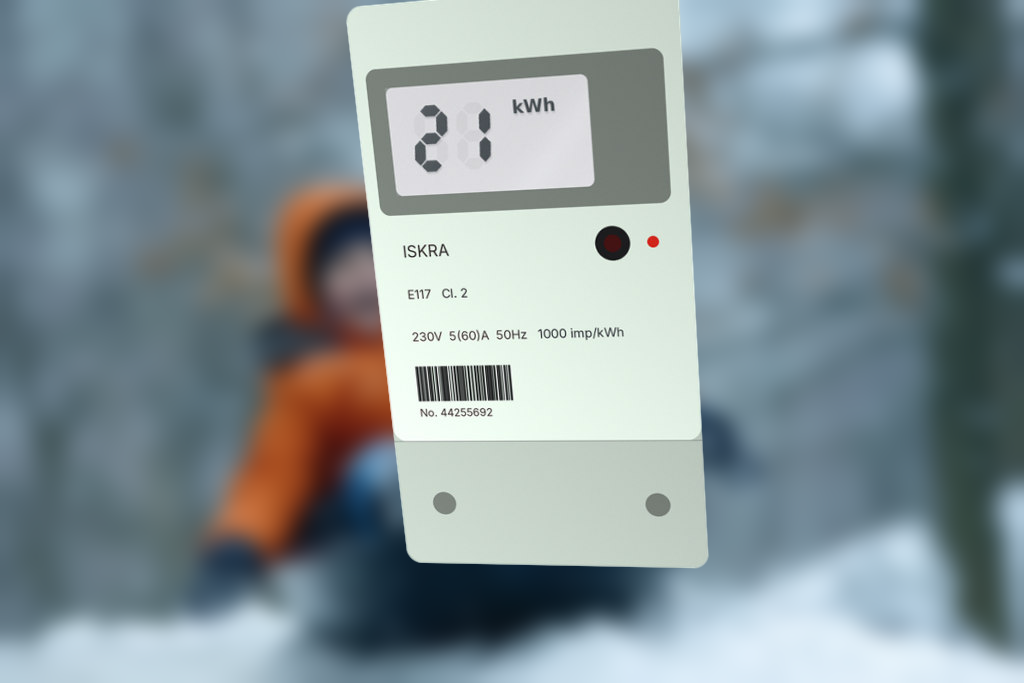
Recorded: 21 kWh
